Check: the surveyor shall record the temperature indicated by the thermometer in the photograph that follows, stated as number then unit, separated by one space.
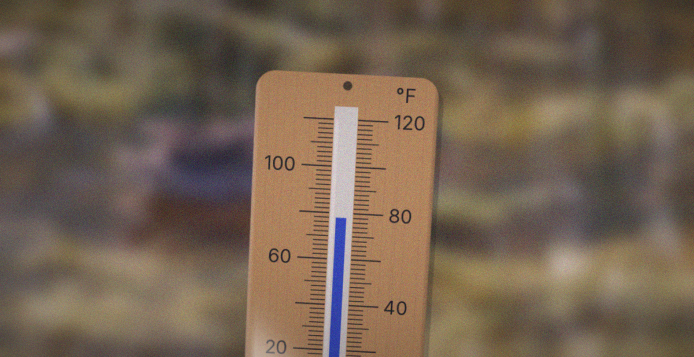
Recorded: 78 °F
